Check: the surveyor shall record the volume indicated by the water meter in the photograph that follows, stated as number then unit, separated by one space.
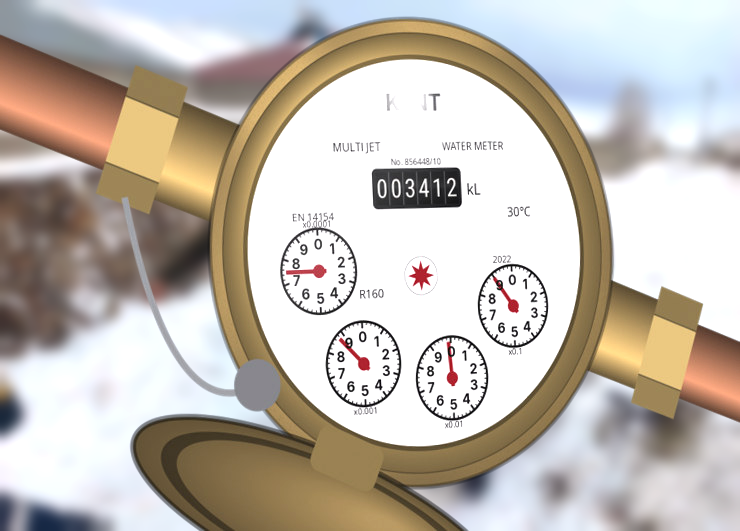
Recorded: 3412.8987 kL
